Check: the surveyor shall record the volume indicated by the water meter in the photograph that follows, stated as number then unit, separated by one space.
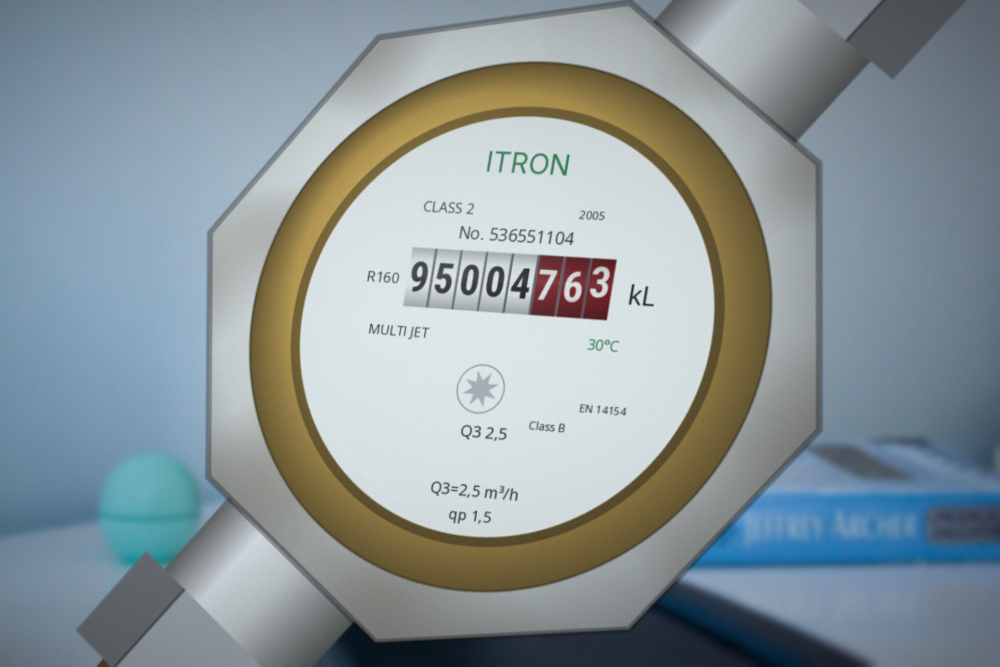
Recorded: 95004.763 kL
